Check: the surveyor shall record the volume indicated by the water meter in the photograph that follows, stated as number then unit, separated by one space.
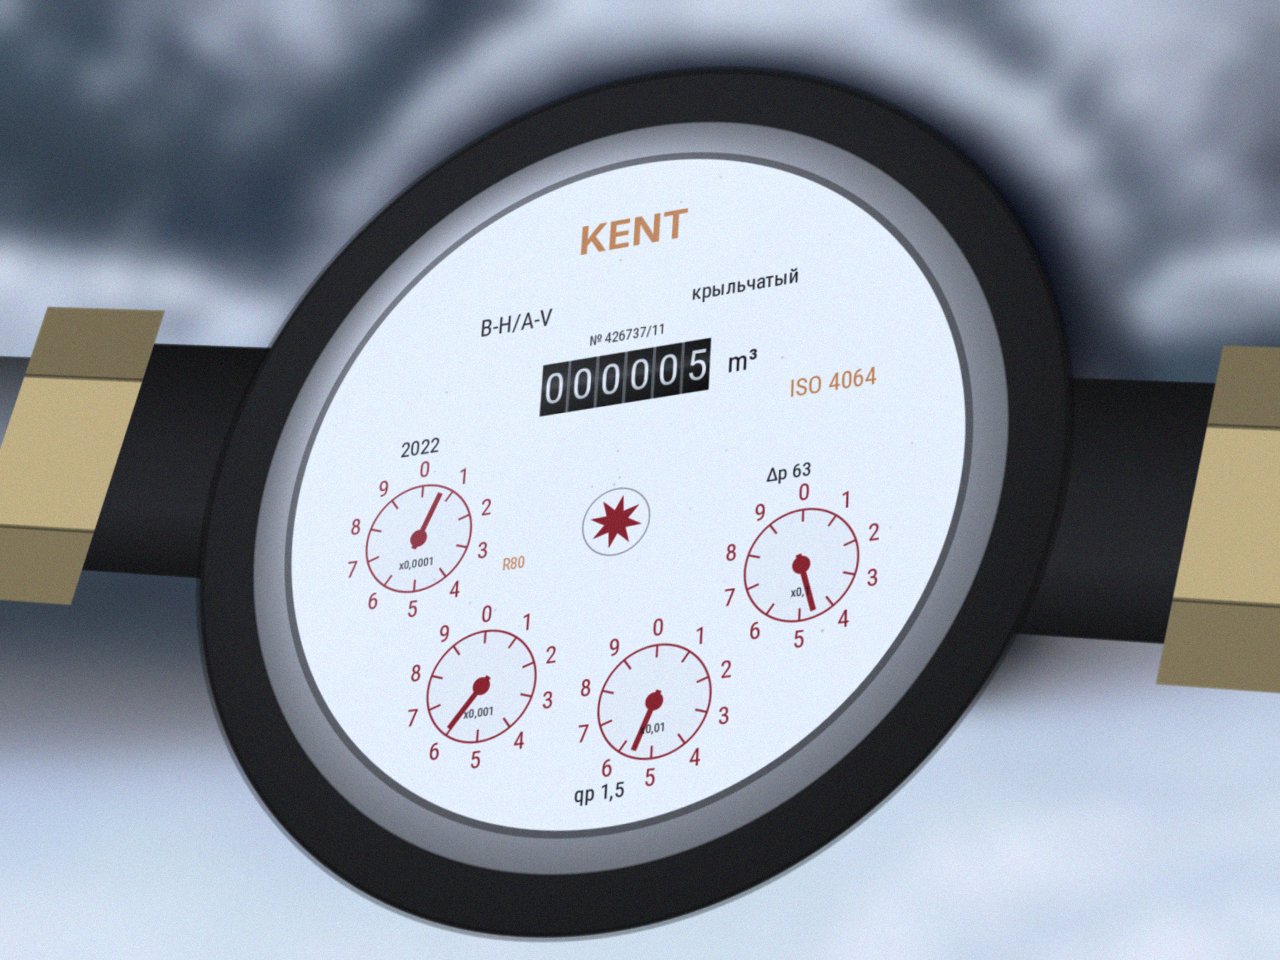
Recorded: 5.4560 m³
